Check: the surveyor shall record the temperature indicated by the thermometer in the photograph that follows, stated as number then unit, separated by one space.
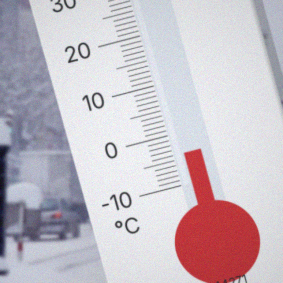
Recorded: -4 °C
